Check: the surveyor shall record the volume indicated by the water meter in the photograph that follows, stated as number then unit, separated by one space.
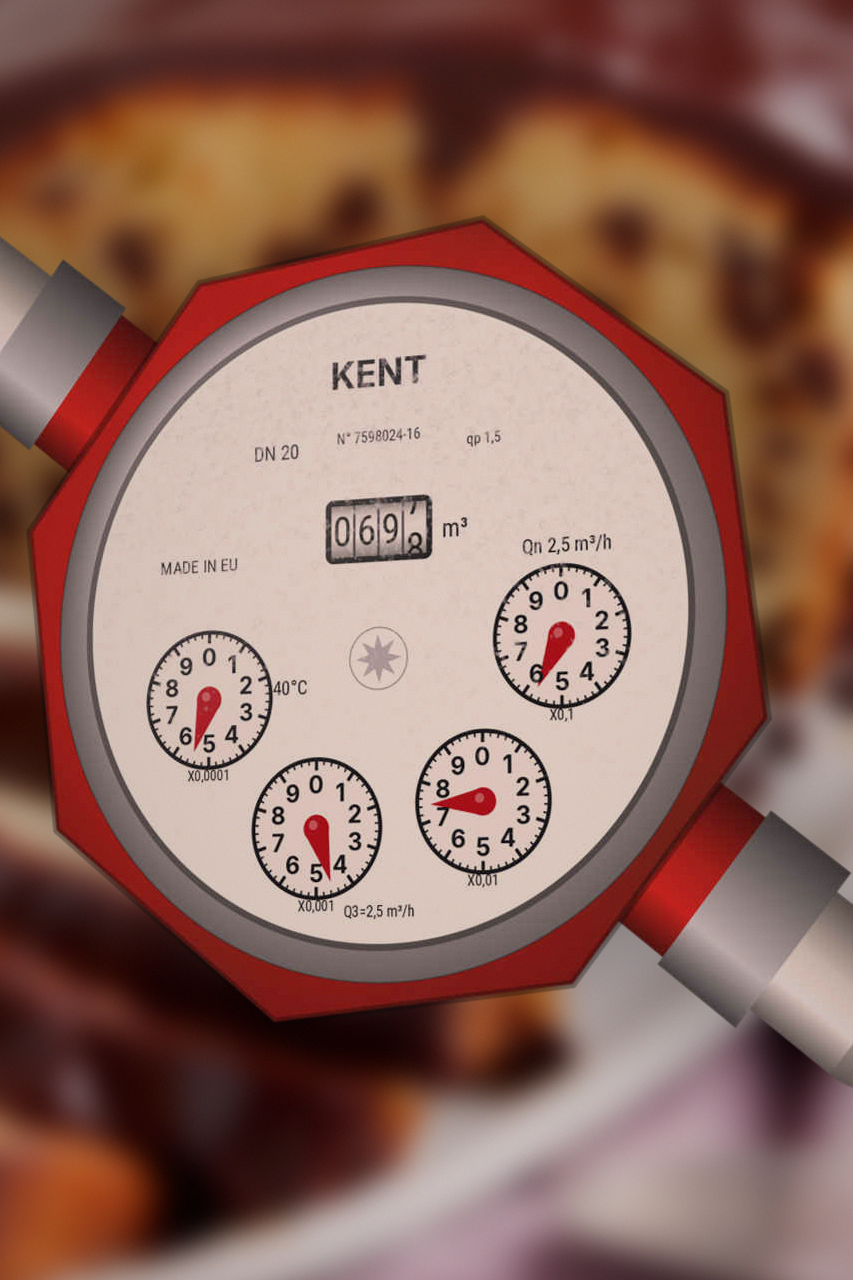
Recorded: 697.5745 m³
